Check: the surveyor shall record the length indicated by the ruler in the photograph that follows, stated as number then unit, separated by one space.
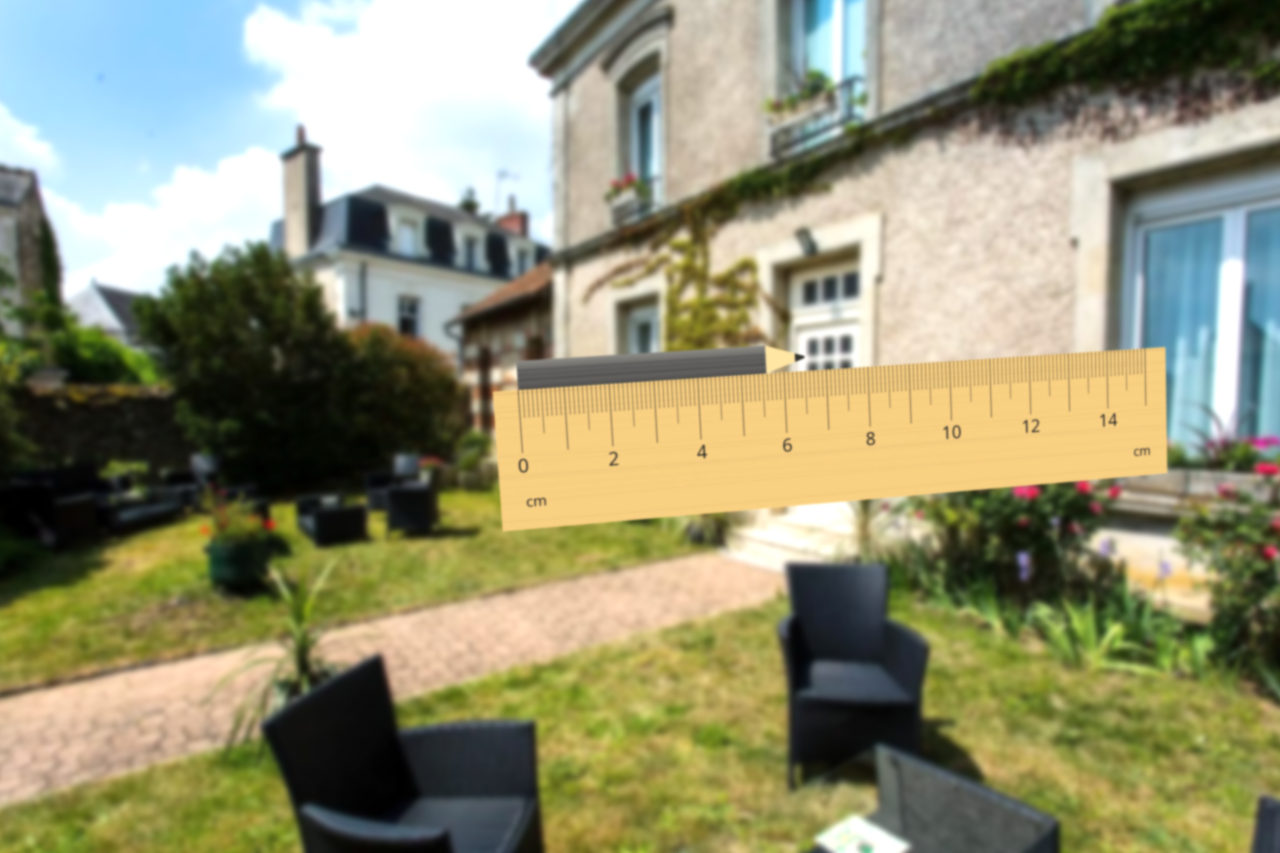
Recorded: 6.5 cm
